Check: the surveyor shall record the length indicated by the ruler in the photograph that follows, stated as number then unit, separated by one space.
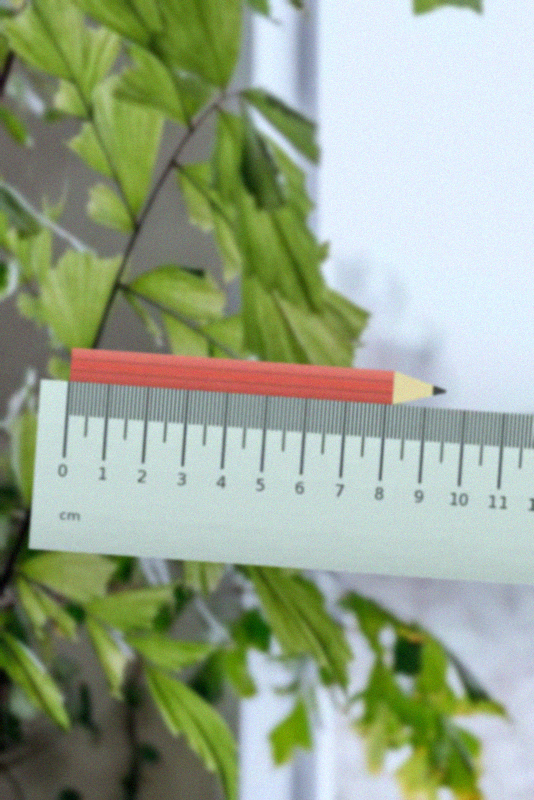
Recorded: 9.5 cm
